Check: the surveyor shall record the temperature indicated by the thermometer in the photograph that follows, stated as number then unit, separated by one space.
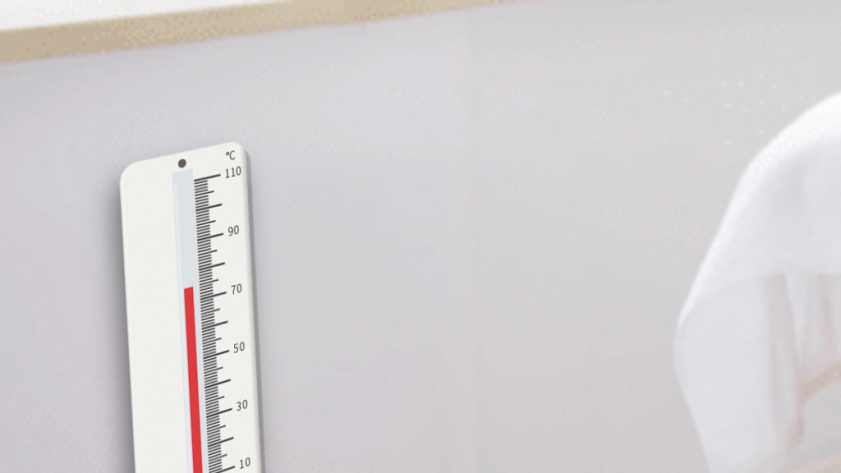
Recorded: 75 °C
